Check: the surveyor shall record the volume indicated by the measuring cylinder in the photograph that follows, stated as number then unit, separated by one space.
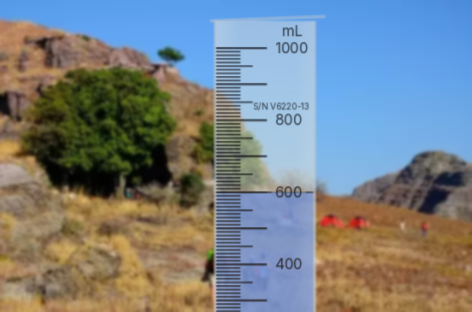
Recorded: 600 mL
